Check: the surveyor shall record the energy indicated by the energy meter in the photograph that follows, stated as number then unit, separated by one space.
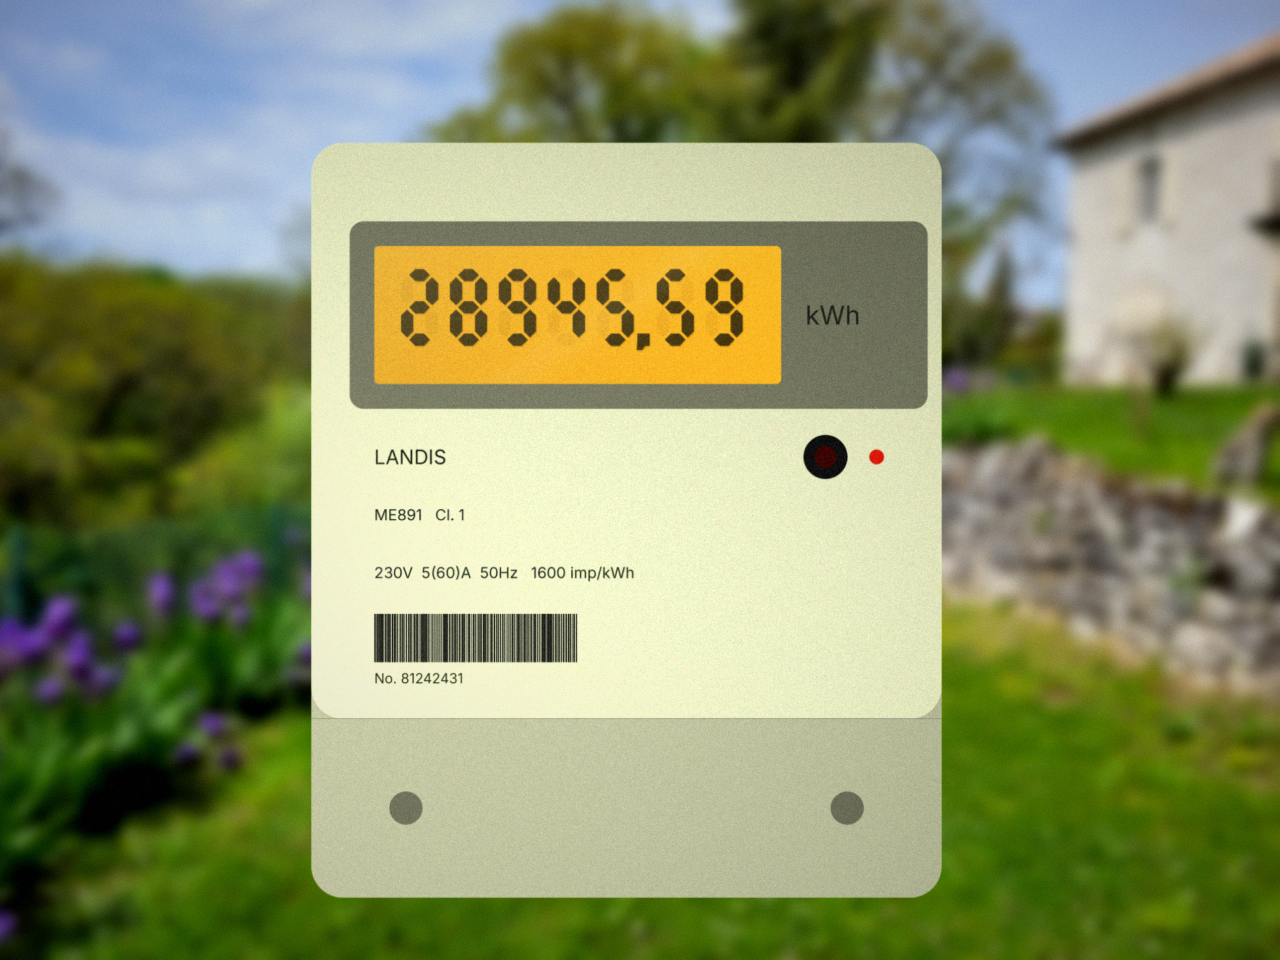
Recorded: 28945.59 kWh
